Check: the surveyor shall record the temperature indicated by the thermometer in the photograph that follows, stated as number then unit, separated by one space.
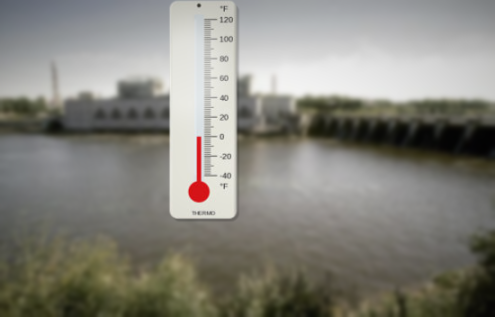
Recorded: 0 °F
